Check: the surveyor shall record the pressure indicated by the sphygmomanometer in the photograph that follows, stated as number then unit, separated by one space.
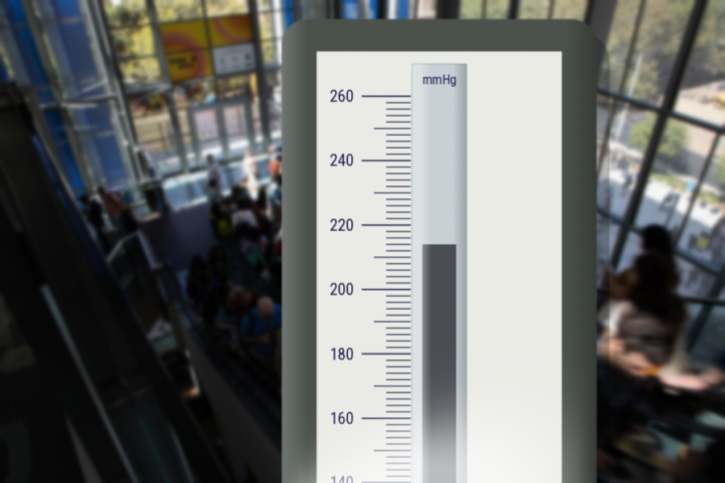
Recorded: 214 mmHg
